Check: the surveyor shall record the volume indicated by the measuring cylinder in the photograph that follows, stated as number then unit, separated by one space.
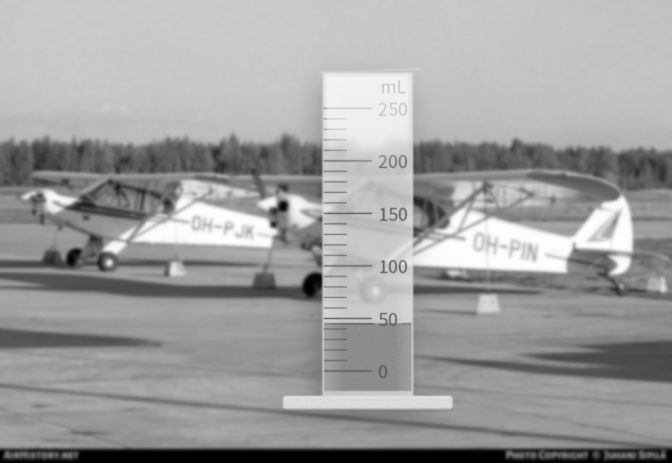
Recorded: 45 mL
